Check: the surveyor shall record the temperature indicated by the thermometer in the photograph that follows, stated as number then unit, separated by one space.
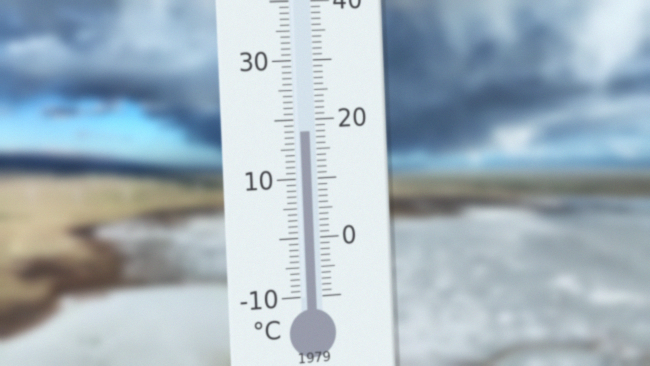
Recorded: 18 °C
